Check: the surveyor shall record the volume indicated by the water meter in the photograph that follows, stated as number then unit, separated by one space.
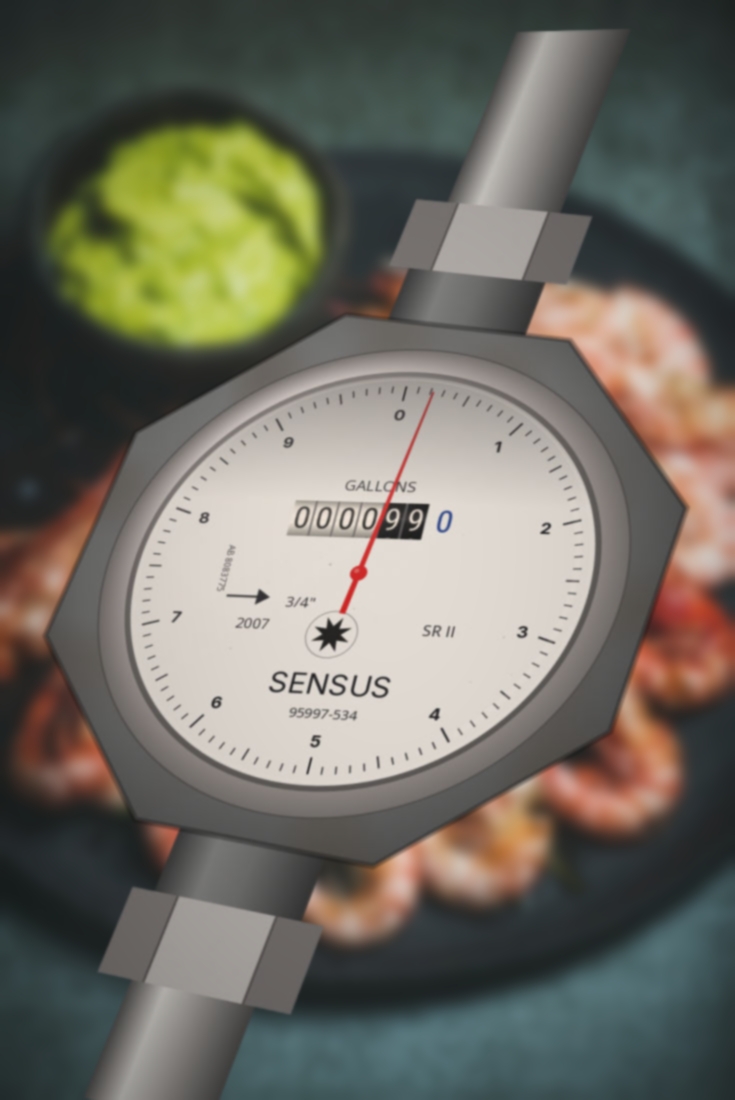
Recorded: 990.2 gal
